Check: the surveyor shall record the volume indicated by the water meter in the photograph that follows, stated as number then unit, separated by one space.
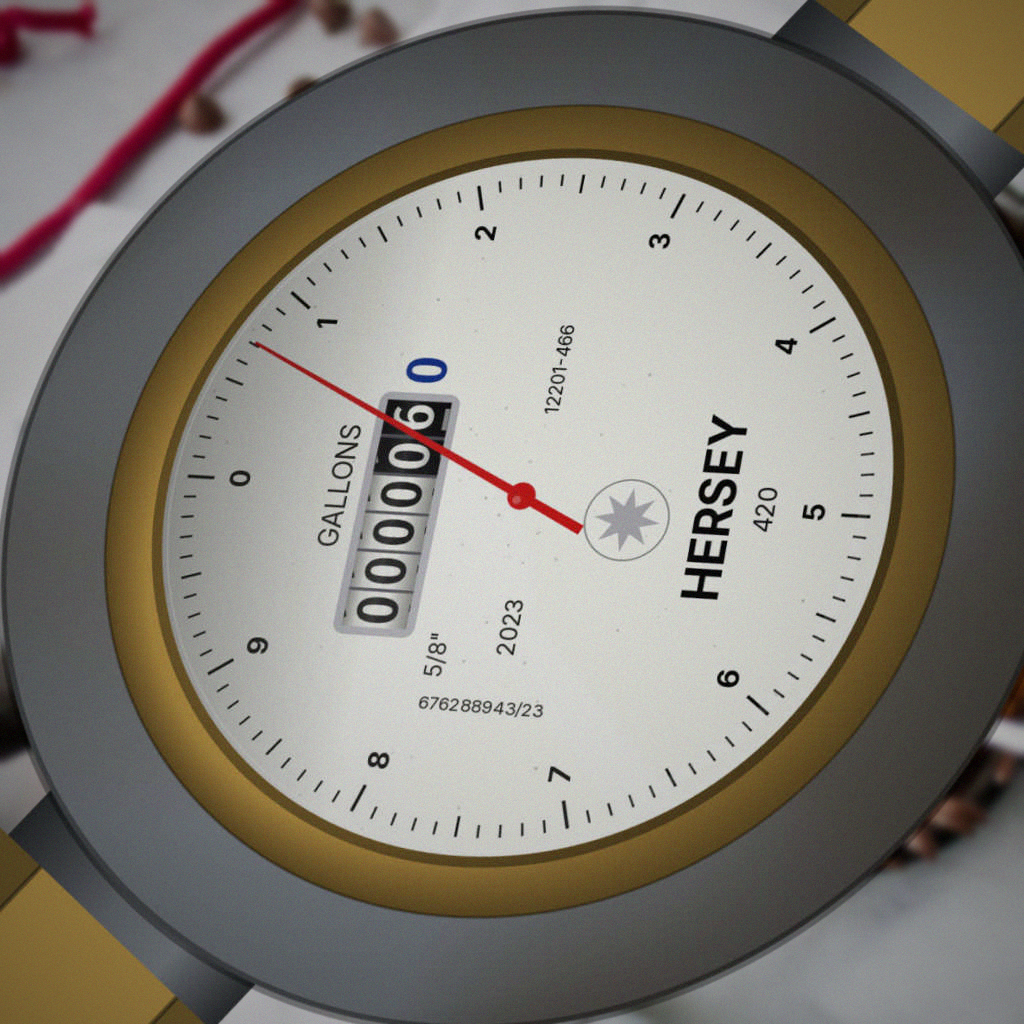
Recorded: 60.7 gal
